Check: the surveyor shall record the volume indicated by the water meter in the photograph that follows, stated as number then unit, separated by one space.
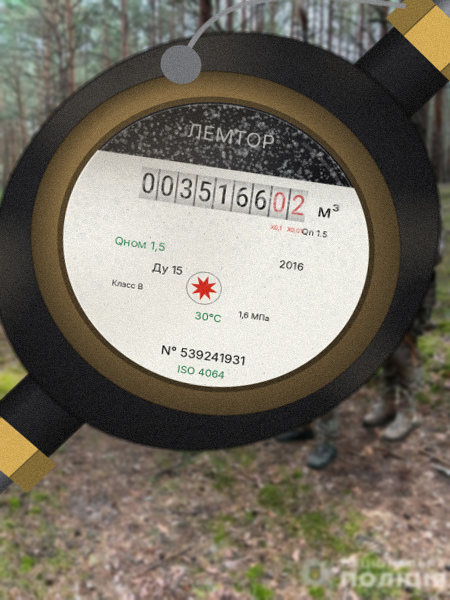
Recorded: 35166.02 m³
